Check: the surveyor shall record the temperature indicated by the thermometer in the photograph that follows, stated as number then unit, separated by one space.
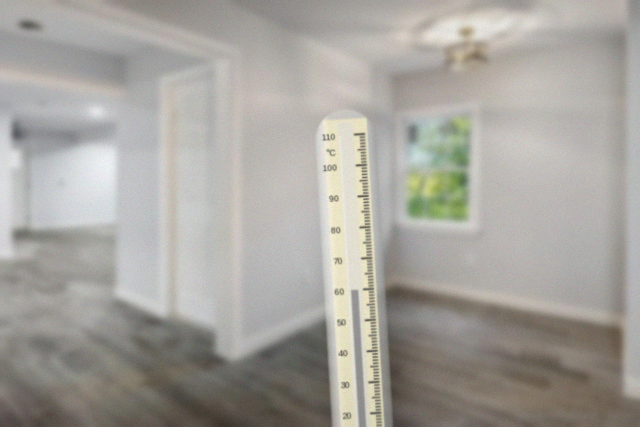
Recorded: 60 °C
